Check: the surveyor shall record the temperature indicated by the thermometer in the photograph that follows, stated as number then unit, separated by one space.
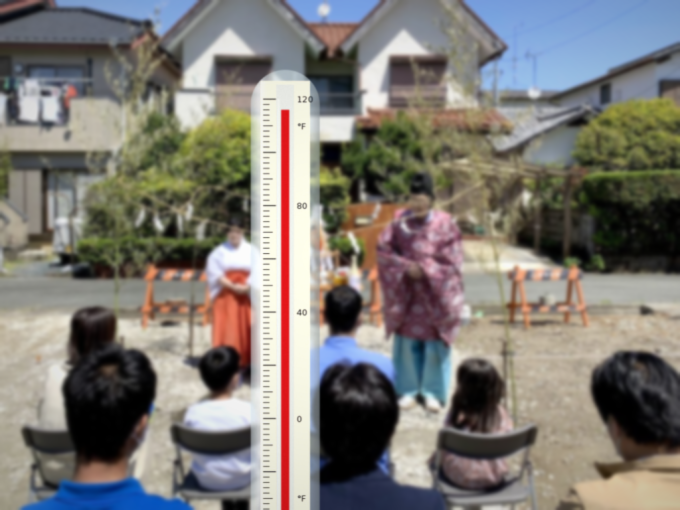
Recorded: 116 °F
